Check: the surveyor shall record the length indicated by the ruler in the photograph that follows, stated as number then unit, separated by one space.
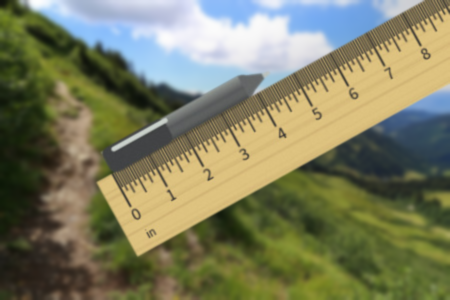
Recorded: 4.5 in
